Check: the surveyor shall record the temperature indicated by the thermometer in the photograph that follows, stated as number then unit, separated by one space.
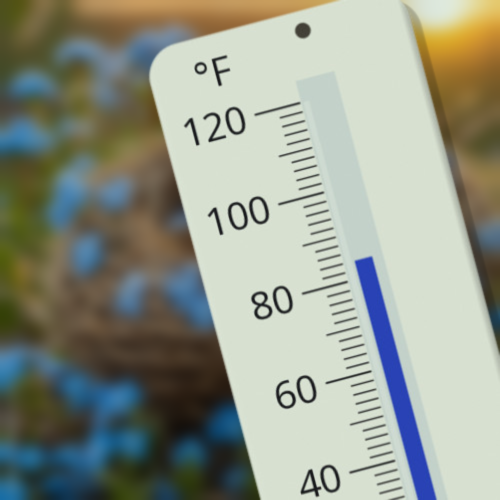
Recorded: 84 °F
